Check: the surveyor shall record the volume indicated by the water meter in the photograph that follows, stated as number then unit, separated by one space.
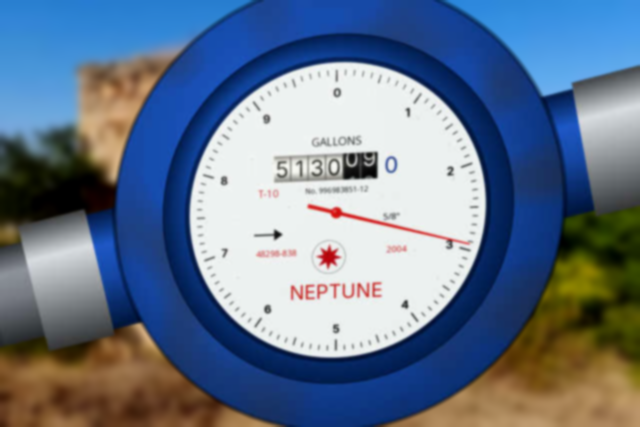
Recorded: 5130092.9 gal
